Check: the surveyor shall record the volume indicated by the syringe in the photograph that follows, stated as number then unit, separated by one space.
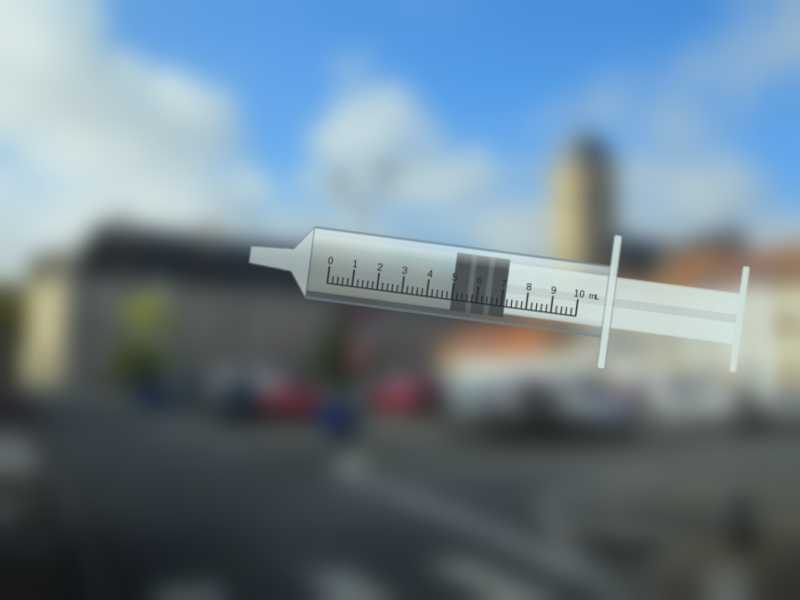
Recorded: 5 mL
